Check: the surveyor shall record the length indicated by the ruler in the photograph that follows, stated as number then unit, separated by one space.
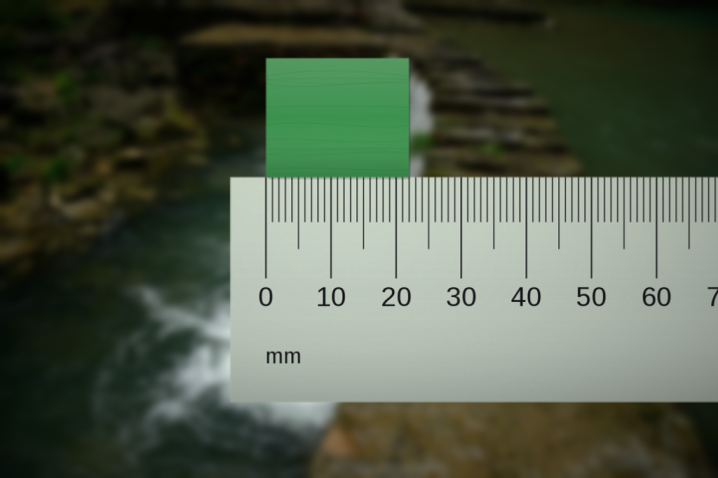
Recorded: 22 mm
